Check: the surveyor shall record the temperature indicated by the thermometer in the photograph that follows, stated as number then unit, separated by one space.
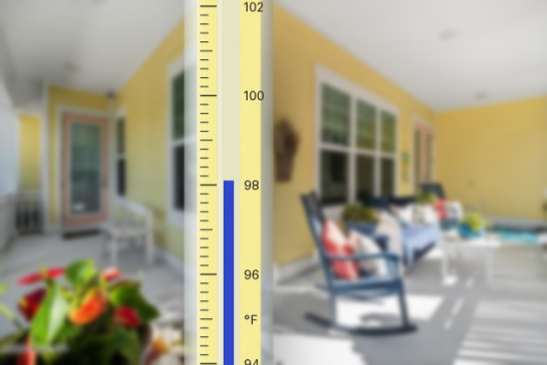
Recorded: 98.1 °F
